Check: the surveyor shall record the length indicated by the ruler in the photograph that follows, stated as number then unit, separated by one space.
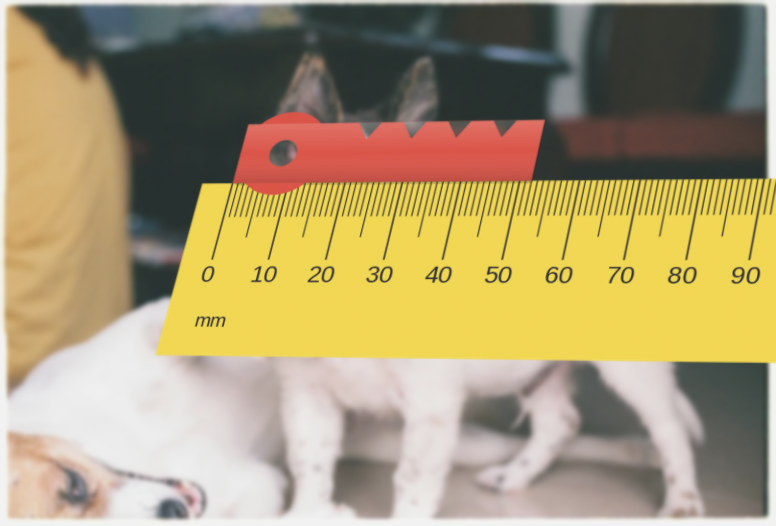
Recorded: 52 mm
